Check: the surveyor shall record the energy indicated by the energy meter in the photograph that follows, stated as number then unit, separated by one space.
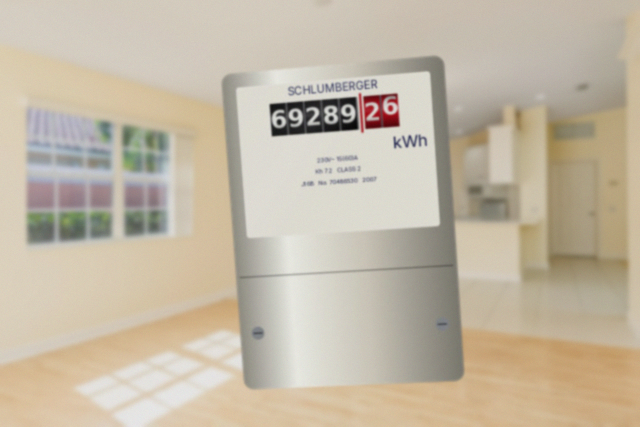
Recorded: 69289.26 kWh
